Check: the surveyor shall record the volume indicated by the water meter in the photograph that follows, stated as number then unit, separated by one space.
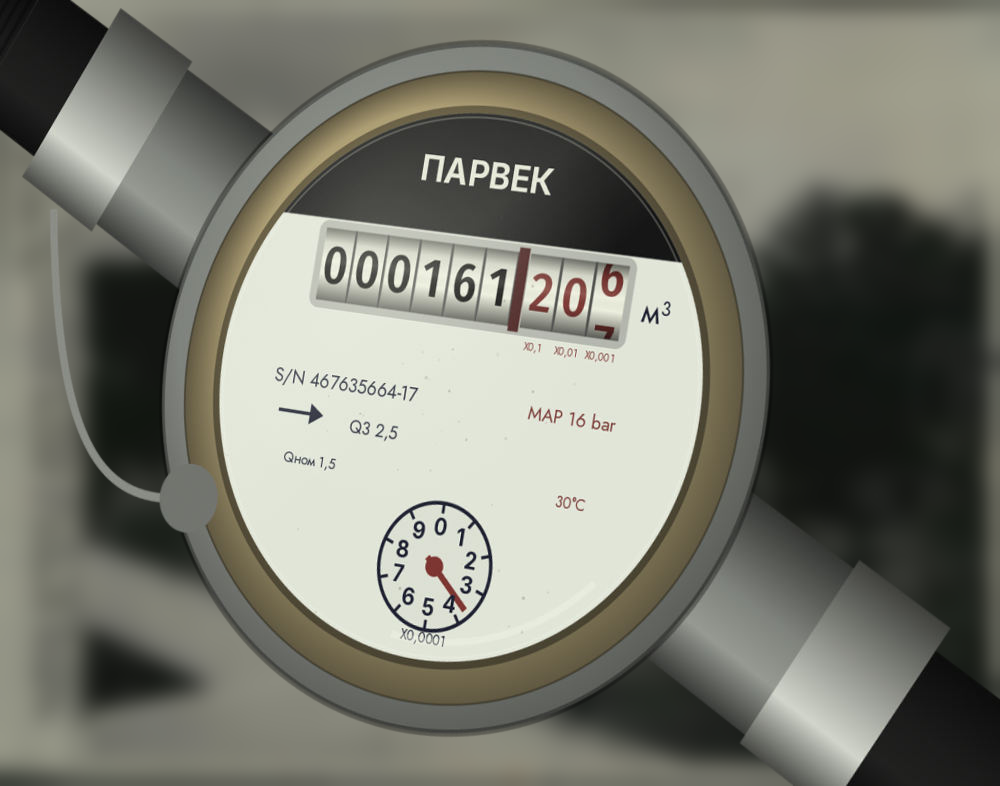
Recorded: 161.2063 m³
